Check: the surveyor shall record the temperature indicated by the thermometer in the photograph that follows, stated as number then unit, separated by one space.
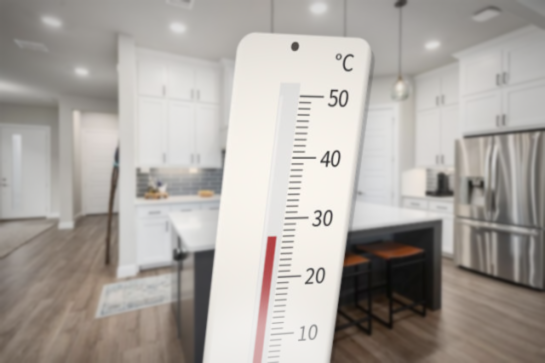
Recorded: 27 °C
